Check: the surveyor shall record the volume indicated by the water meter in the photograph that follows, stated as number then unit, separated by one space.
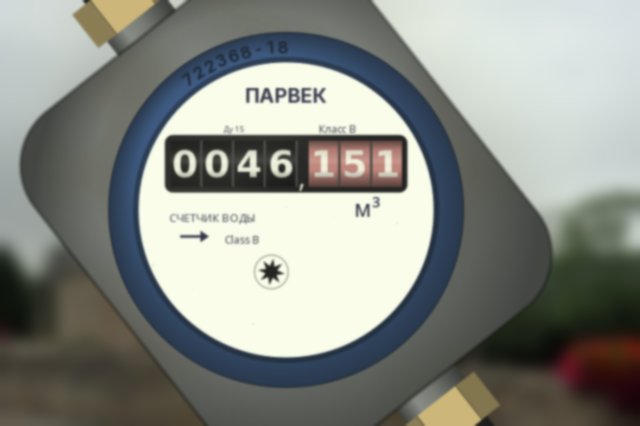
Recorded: 46.151 m³
